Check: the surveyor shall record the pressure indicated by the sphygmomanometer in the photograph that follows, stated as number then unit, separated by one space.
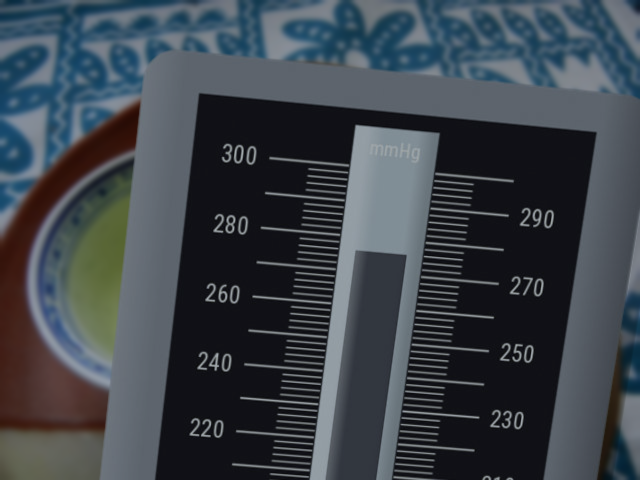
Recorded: 276 mmHg
